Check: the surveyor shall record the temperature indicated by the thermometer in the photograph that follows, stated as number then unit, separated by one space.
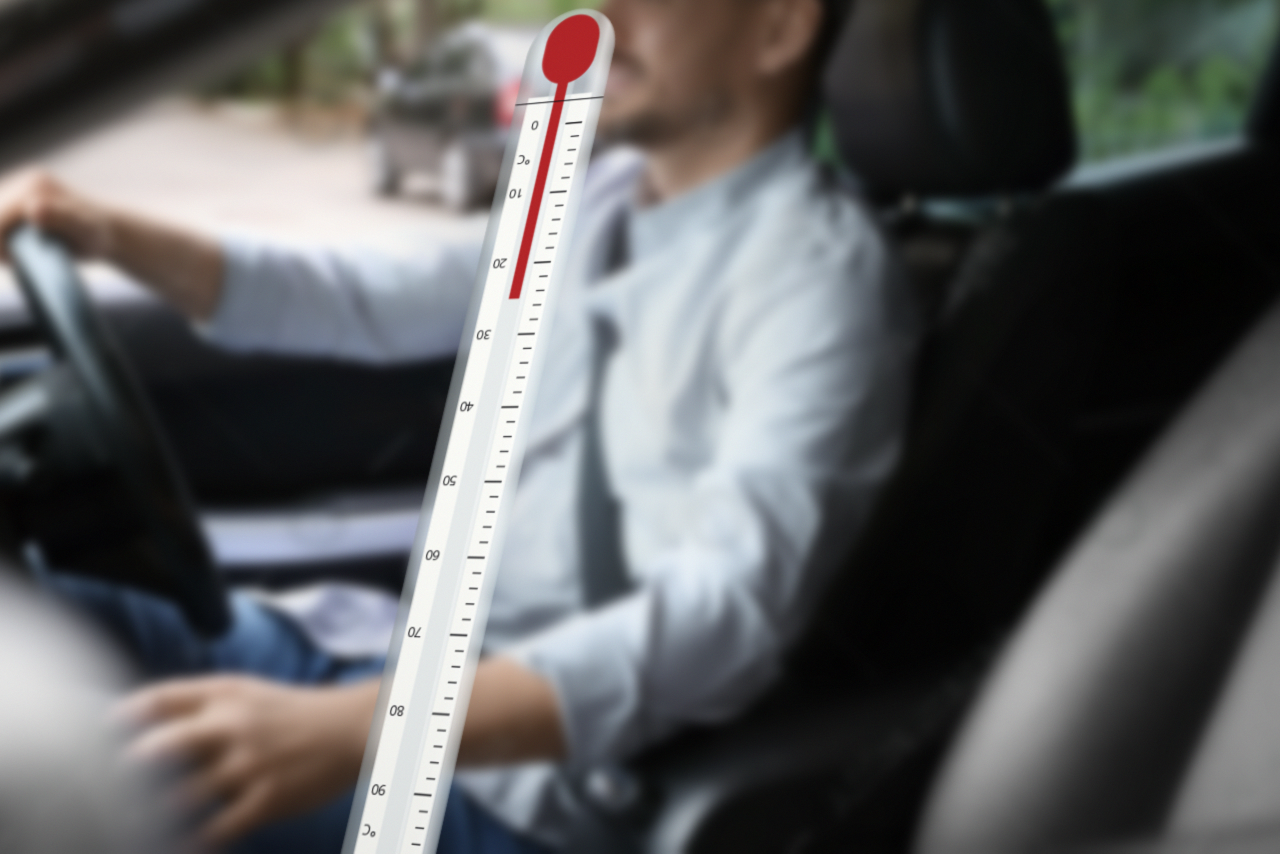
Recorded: 25 °C
